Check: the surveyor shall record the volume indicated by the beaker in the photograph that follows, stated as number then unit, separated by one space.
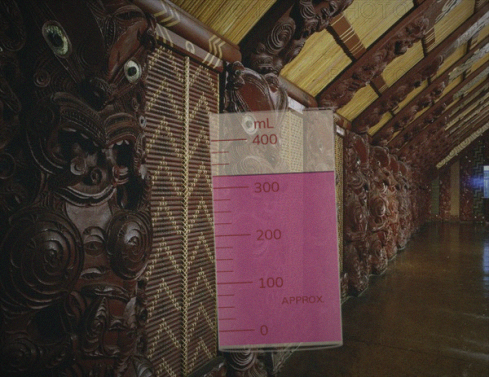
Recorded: 325 mL
